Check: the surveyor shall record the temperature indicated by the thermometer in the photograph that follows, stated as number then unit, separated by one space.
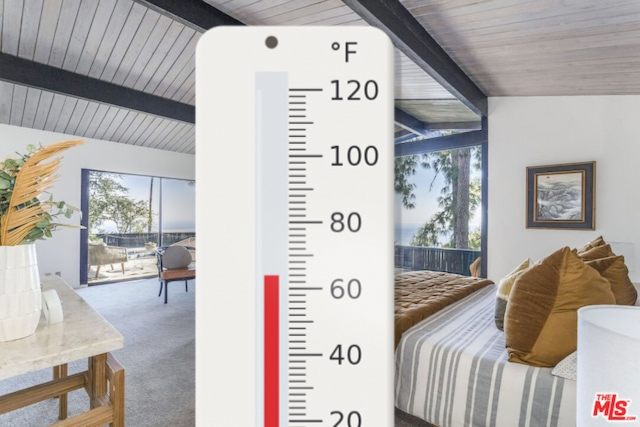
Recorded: 64 °F
